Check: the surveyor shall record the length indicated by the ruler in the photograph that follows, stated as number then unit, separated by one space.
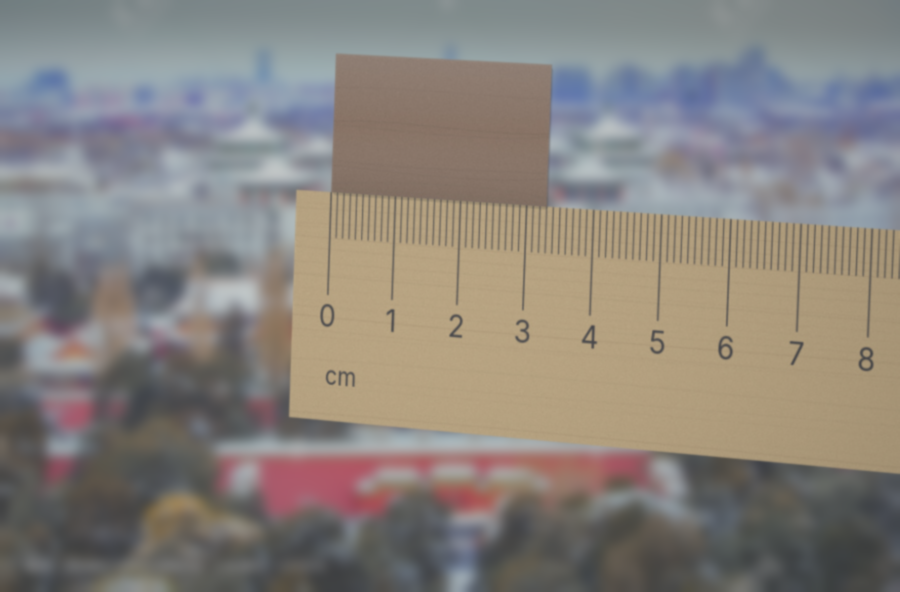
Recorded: 3.3 cm
